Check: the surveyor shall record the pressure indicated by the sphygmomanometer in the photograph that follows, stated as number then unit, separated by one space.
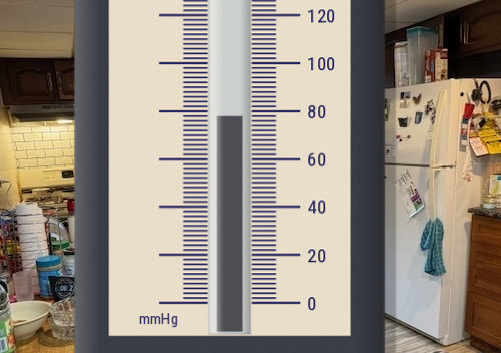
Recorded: 78 mmHg
